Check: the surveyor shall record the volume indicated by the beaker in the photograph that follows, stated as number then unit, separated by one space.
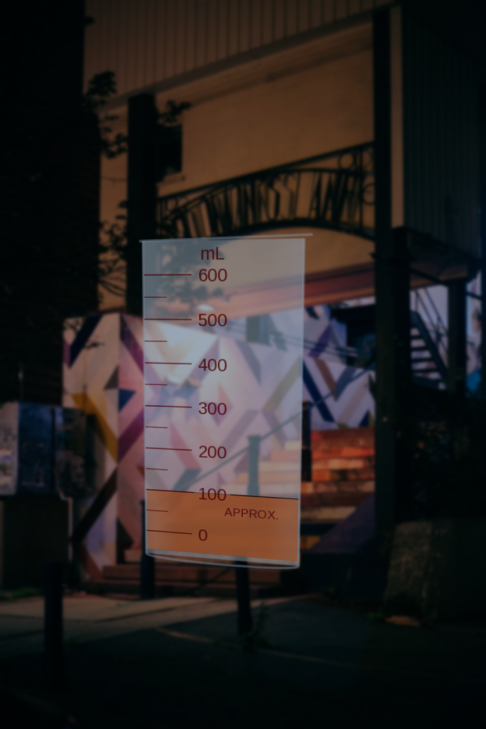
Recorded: 100 mL
